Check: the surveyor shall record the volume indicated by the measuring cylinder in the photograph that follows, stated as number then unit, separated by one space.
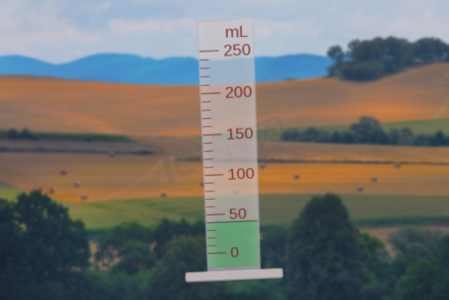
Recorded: 40 mL
